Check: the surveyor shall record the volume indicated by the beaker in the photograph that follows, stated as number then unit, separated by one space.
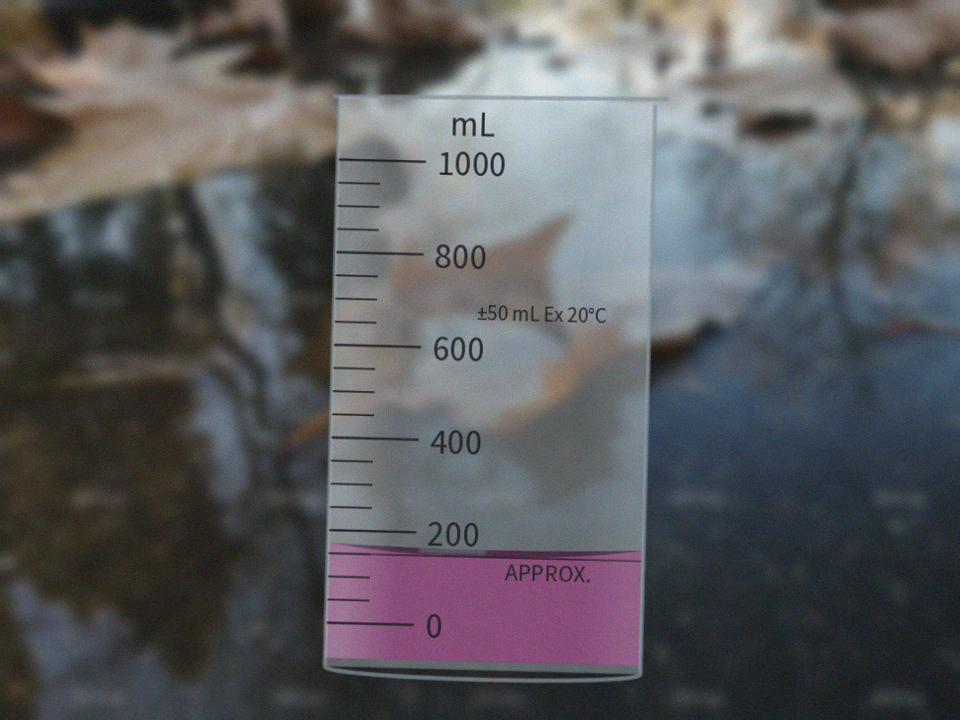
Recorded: 150 mL
